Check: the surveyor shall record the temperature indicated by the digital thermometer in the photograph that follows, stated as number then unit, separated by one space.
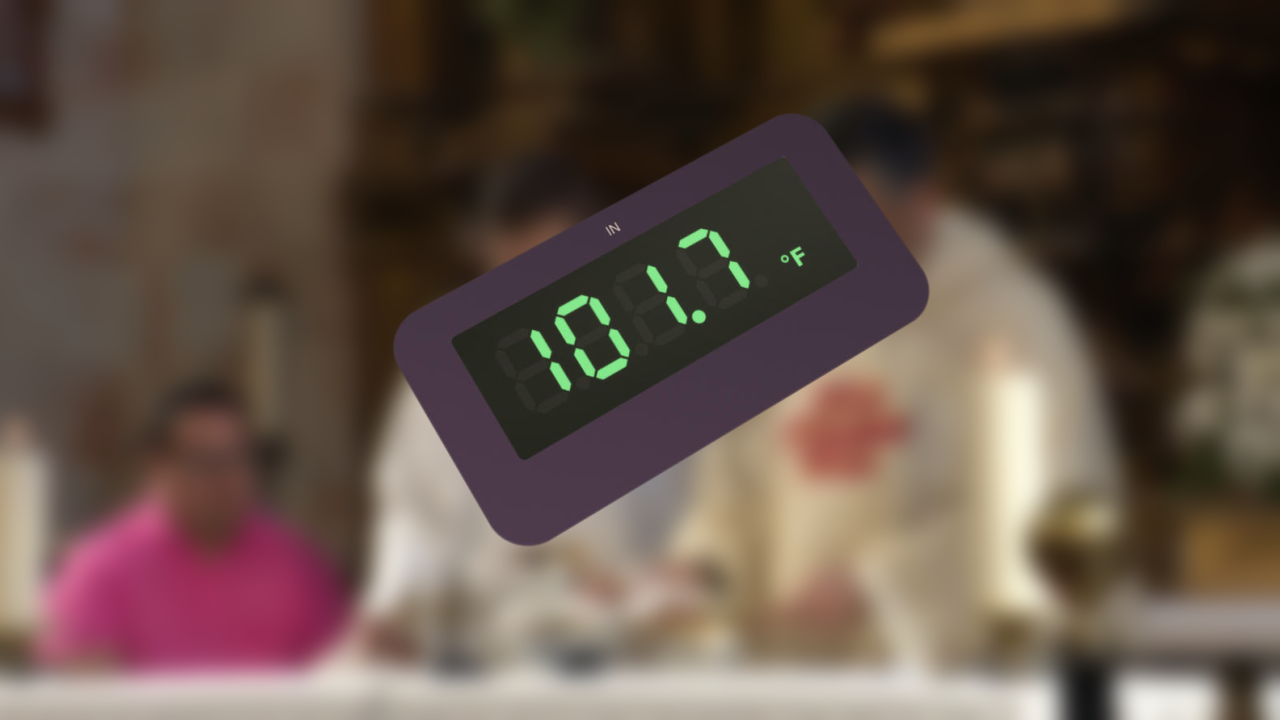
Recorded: 101.7 °F
